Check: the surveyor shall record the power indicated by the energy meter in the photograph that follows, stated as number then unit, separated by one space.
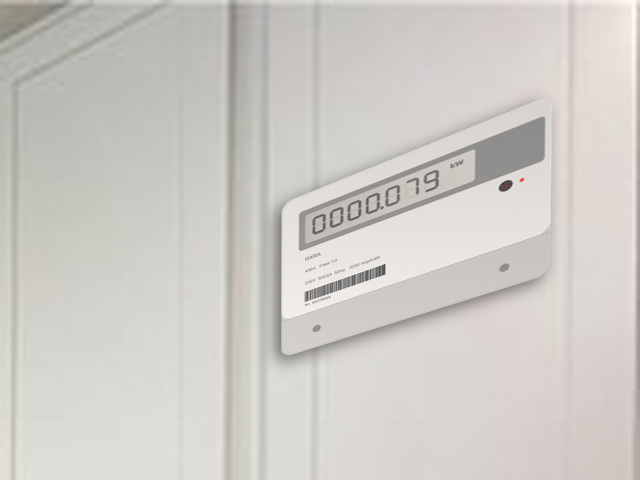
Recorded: 0.079 kW
